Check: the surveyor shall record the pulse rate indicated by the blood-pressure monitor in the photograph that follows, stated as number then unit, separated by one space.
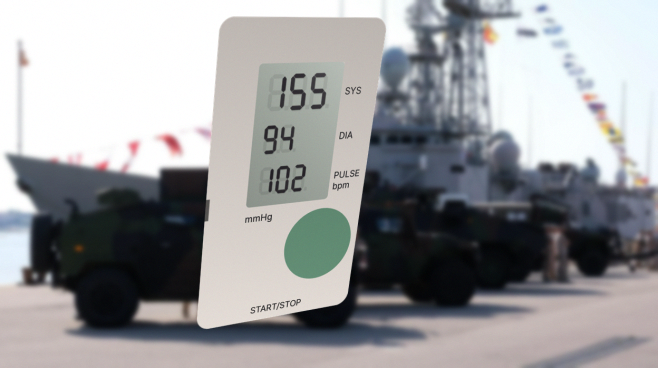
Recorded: 102 bpm
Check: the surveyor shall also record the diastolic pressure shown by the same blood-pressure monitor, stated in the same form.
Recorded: 94 mmHg
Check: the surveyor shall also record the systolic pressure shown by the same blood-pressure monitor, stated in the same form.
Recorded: 155 mmHg
